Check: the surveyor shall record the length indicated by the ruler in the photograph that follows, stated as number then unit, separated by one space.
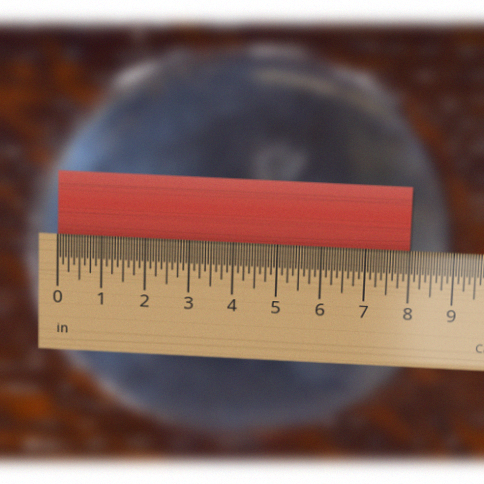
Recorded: 8 in
